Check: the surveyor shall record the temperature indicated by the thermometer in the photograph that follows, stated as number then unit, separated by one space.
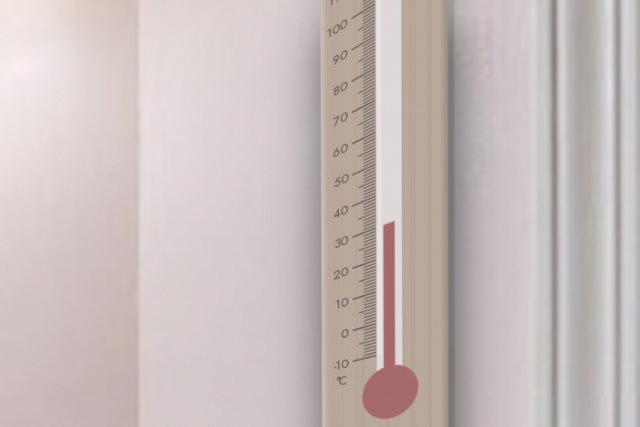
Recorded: 30 °C
